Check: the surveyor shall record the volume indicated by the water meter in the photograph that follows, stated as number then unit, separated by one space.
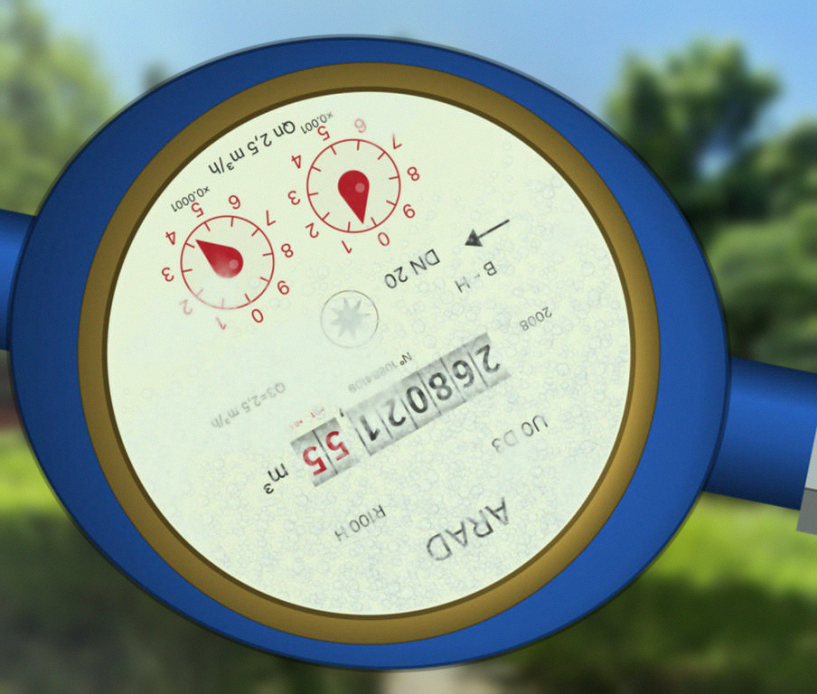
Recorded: 268021.5504 m³
